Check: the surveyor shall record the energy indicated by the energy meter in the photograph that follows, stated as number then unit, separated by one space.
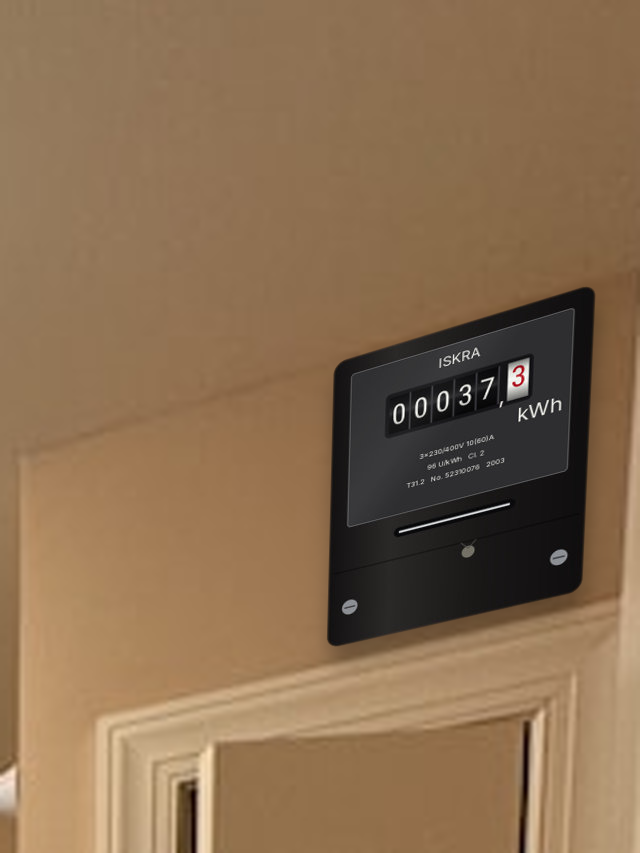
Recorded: 37.3 kWh
